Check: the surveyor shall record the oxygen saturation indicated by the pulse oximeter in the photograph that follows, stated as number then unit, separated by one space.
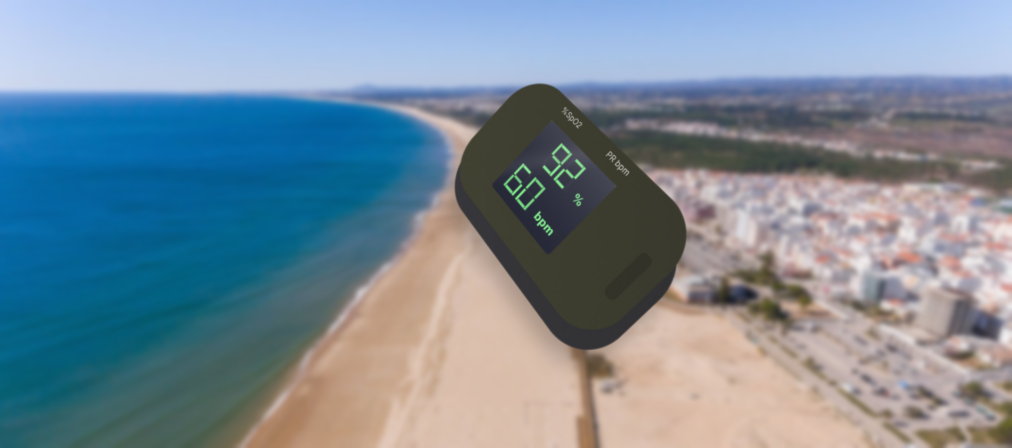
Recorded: 92 %
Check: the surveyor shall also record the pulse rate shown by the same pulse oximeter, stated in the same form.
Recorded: 60 bpm
